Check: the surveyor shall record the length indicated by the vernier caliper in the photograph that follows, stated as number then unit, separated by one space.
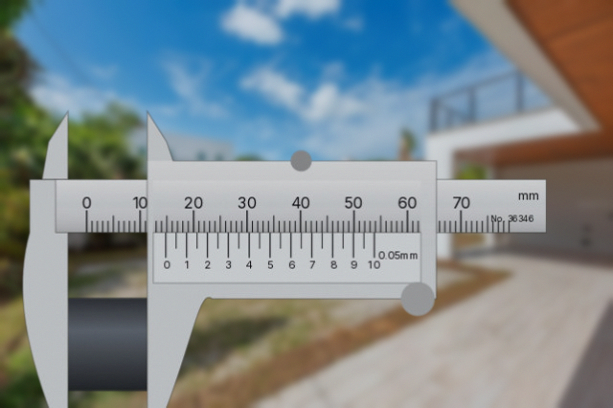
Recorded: 14.8 mm
